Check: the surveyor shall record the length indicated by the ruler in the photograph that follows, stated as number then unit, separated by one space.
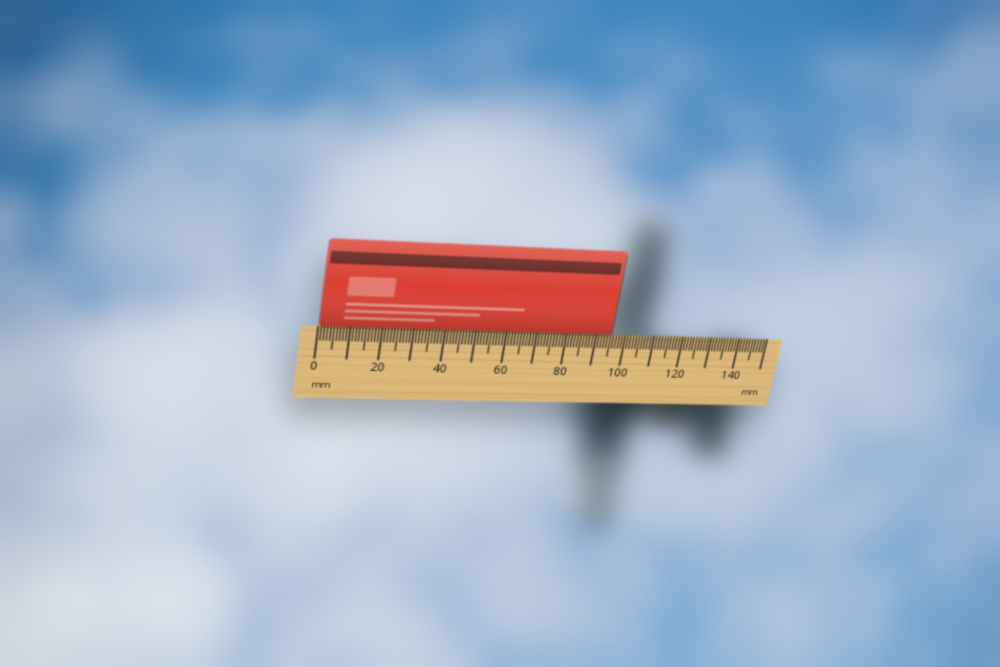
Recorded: 95 mm
